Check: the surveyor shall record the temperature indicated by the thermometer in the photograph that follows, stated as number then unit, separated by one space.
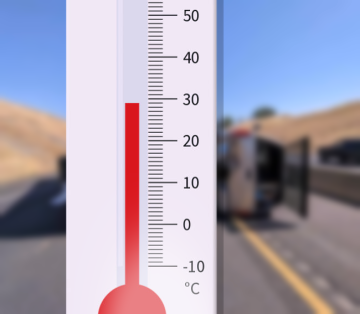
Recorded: 29 °C
